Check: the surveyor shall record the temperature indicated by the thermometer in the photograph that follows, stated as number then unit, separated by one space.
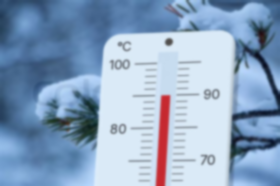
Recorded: 90 °C
